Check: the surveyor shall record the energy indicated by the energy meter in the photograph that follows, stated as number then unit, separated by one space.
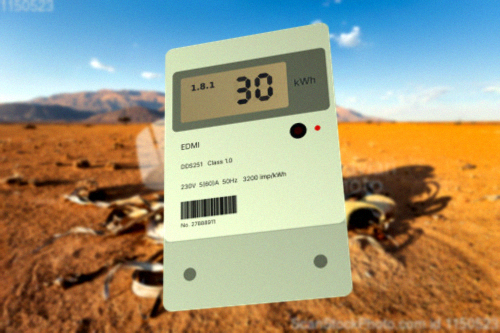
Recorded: 30 kWh
